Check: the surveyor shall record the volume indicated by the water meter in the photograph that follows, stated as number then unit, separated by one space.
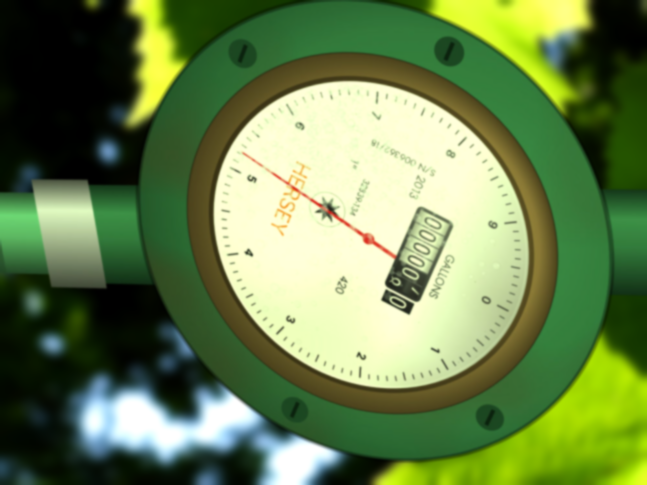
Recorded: 75.2 gal
